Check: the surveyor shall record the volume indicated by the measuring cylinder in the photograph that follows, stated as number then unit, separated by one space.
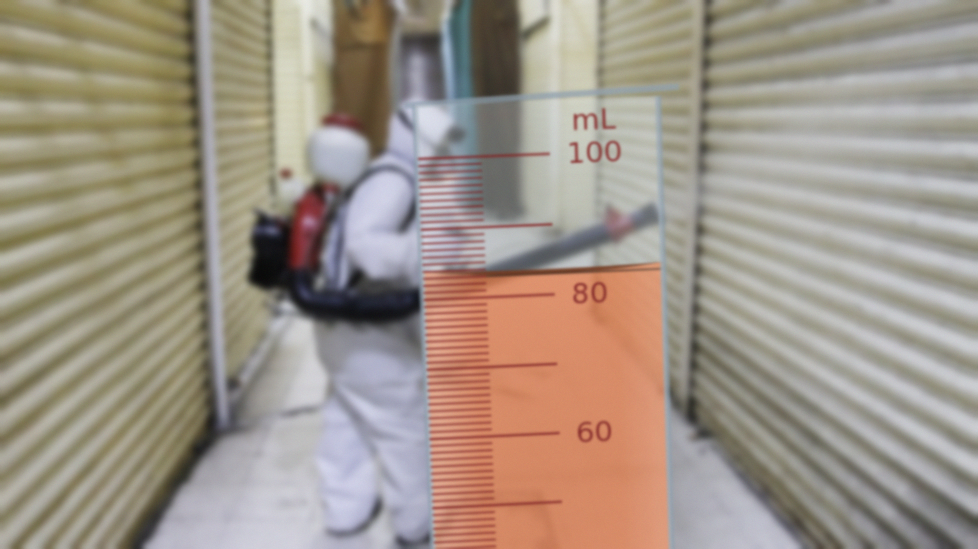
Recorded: 83 mL
